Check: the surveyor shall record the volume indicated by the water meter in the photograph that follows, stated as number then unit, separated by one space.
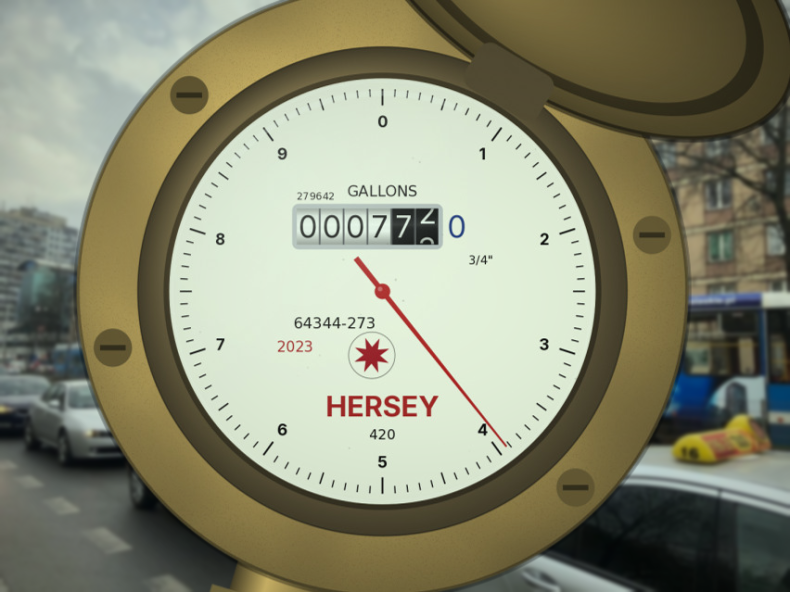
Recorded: 7723.9 gal
